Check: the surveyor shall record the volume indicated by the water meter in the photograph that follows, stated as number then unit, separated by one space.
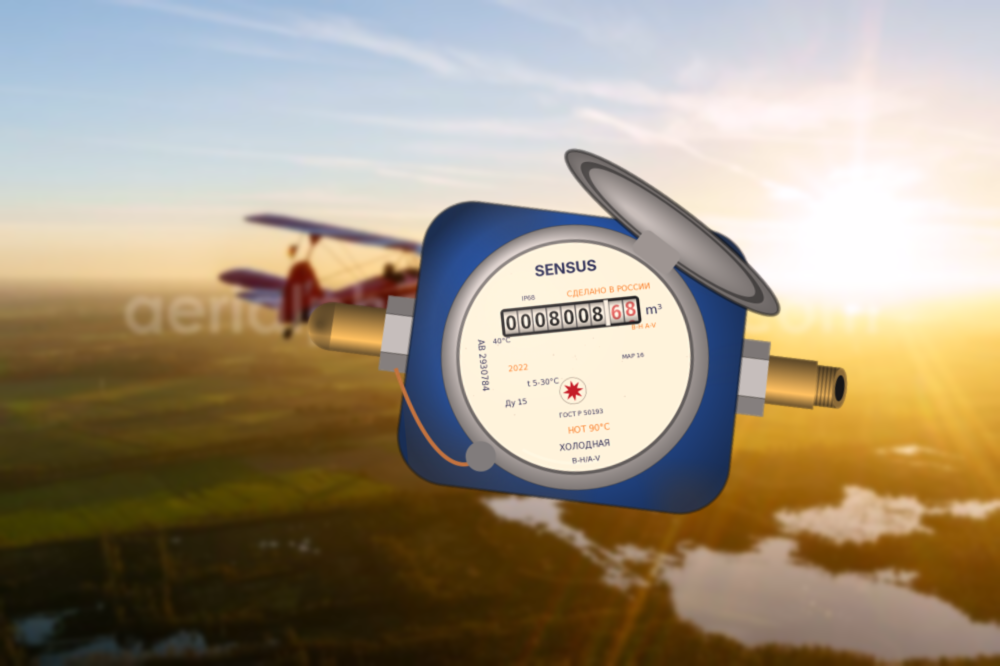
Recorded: 8008.68 m³
